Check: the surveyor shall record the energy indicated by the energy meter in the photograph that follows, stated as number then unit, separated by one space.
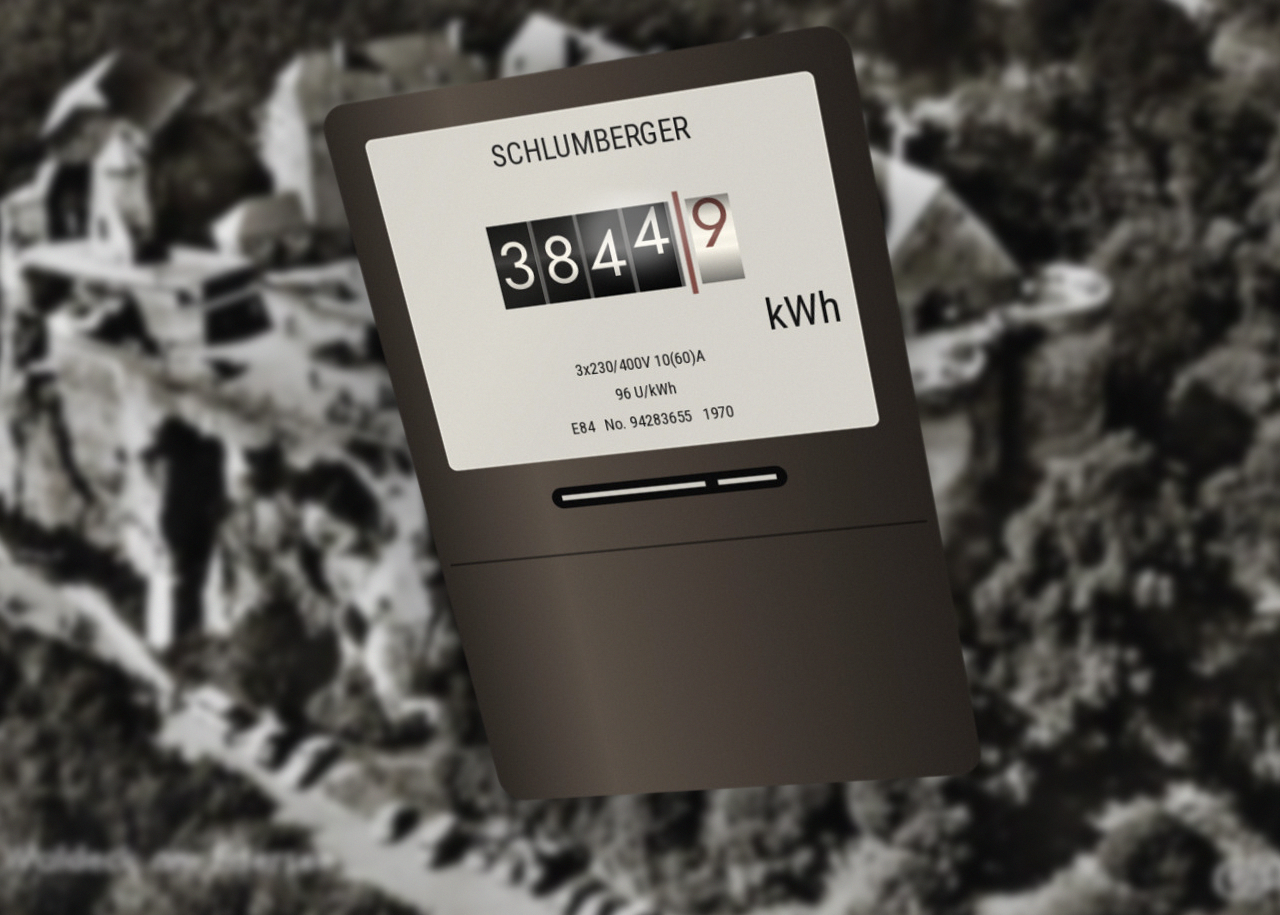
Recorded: 3844.9 kWh
